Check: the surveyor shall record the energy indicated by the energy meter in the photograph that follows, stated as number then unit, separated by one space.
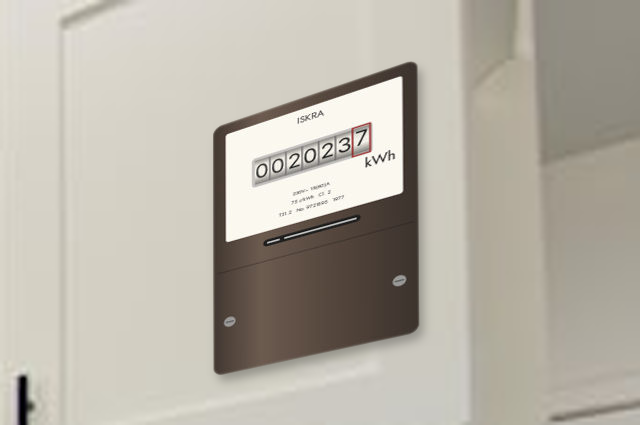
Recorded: 2023.7 kWh
